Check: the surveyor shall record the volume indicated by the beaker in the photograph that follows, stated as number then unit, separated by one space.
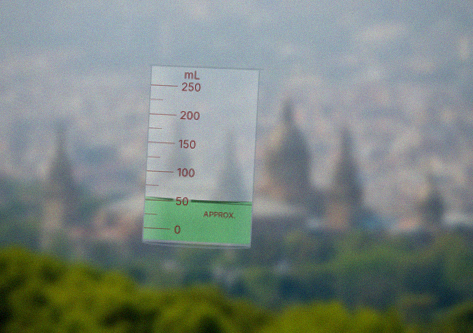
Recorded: 50 mL
